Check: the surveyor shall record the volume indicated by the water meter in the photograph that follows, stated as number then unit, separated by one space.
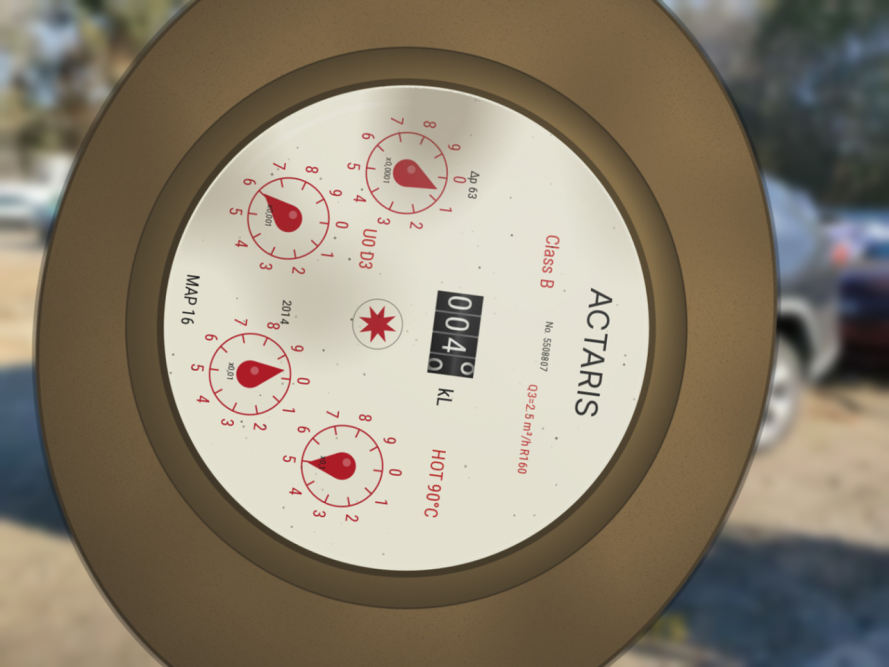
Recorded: 48.4960 kL
